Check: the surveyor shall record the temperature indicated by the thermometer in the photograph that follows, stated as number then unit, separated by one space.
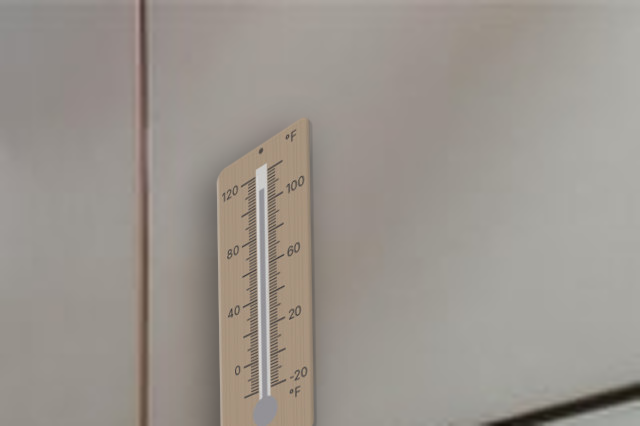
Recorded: 110 °F
